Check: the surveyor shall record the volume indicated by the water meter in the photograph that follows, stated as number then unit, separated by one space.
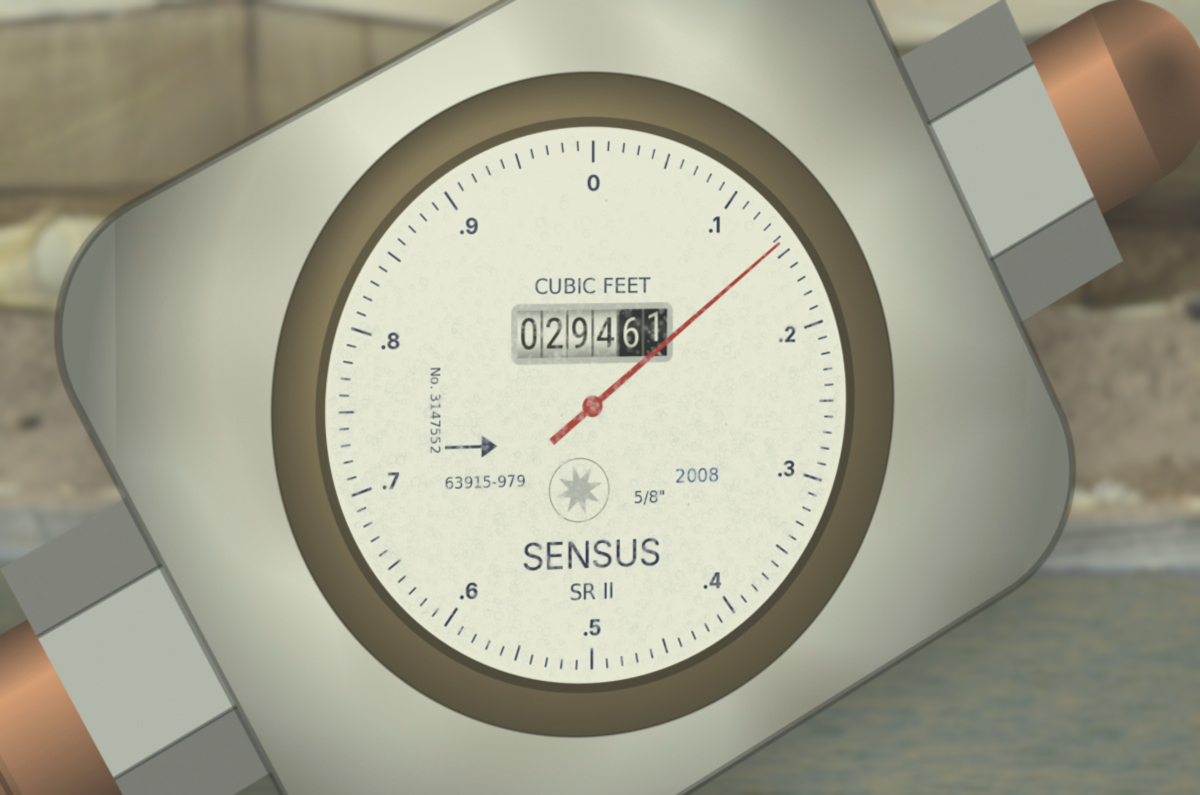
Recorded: 29461.14 ft³
